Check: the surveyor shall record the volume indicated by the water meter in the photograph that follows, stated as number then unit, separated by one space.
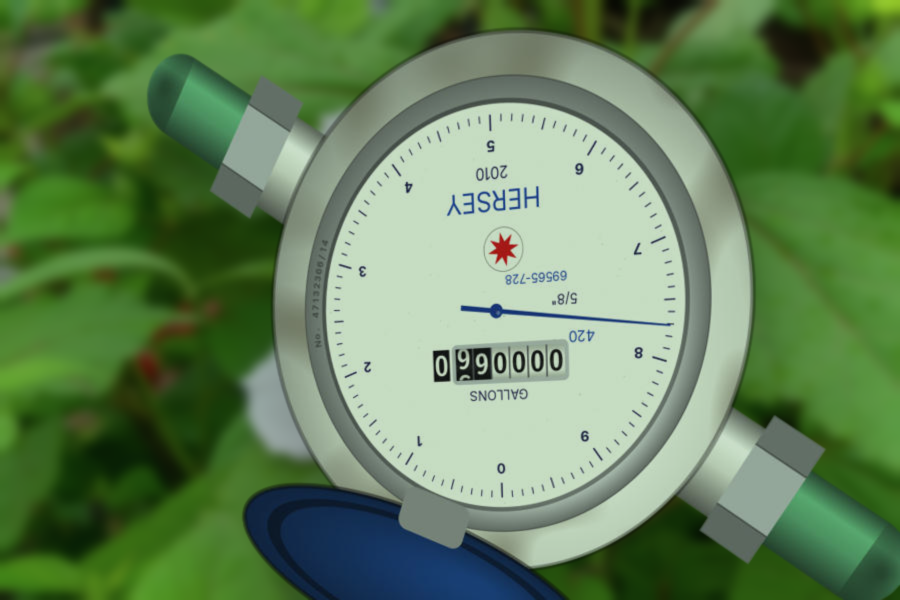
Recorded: 657.7 gal
